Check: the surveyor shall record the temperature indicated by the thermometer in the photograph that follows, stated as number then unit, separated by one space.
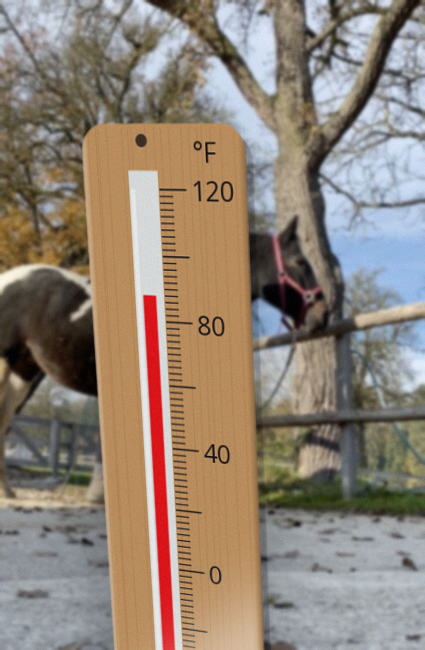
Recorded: 88 °F
